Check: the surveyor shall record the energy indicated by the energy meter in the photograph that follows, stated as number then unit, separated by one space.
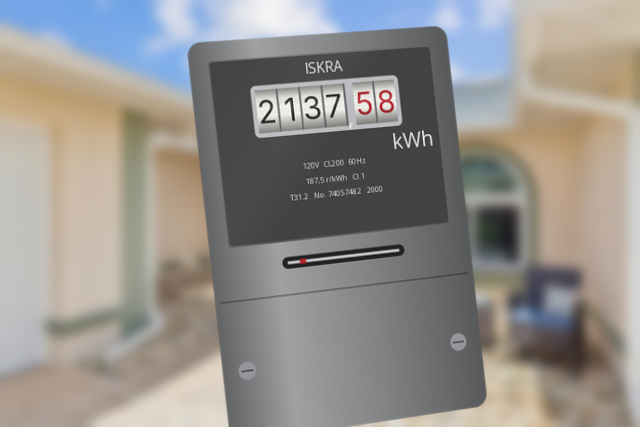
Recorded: 2137.58 kWh
